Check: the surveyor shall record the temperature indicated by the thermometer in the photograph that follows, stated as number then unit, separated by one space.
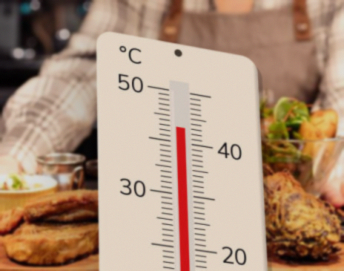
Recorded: 43 °C
